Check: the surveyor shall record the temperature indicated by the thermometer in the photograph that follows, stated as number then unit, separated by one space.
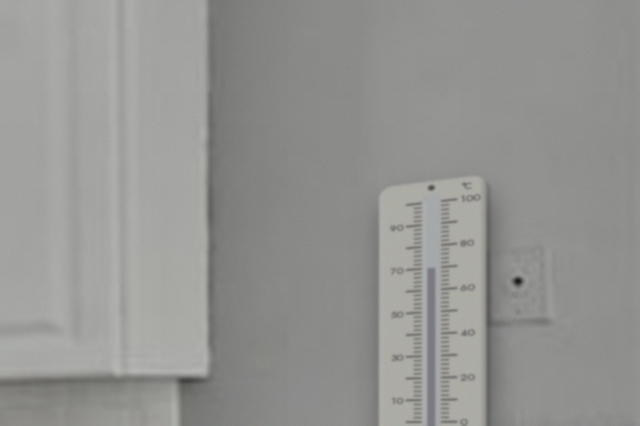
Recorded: 70 °C
